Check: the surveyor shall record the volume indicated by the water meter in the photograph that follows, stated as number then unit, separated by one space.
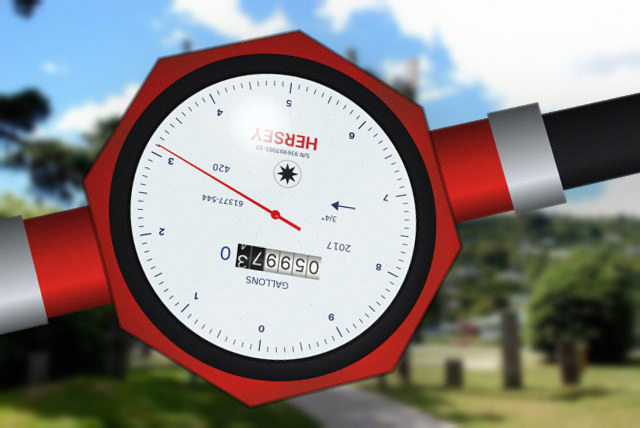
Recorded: 599733.1 gal
